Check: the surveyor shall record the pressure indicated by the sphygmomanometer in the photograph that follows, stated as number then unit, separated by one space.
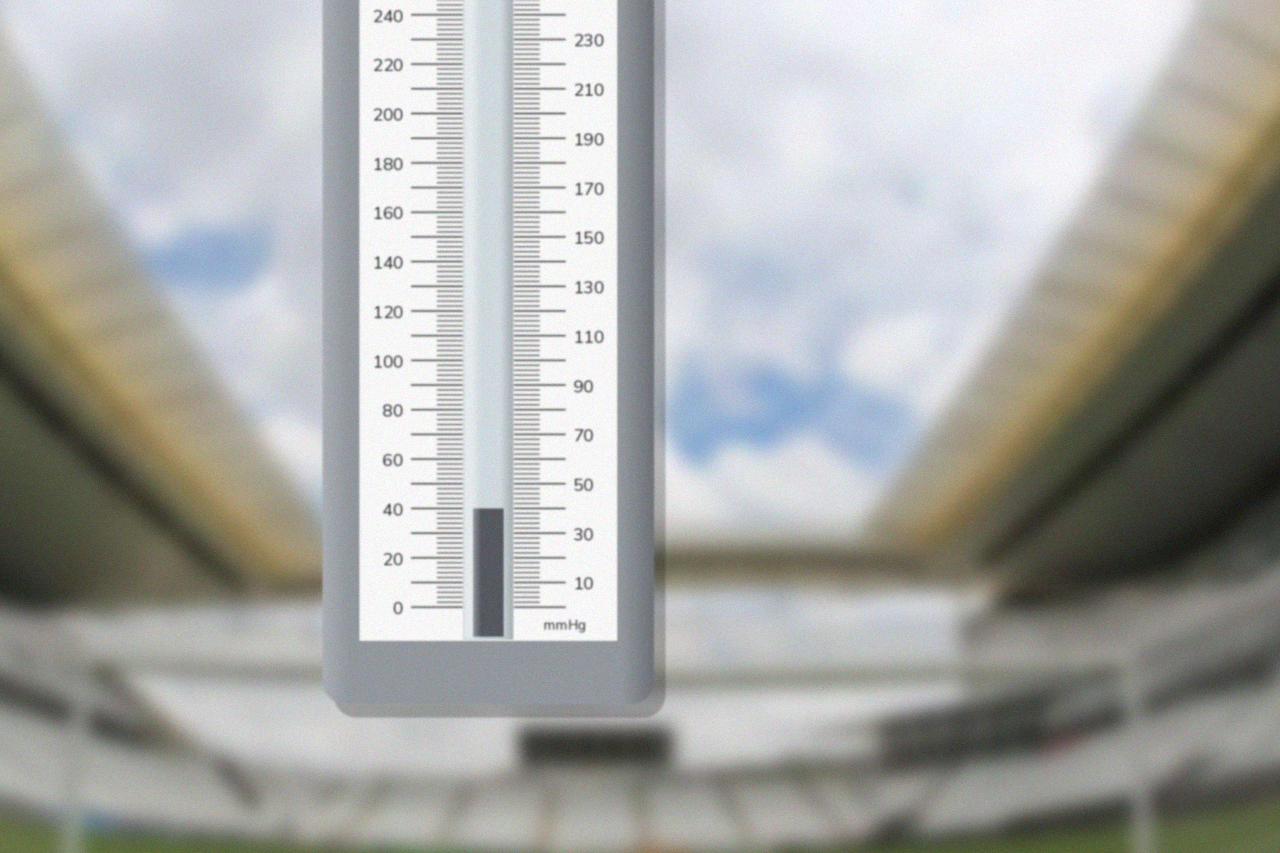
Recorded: 40 mmHg
